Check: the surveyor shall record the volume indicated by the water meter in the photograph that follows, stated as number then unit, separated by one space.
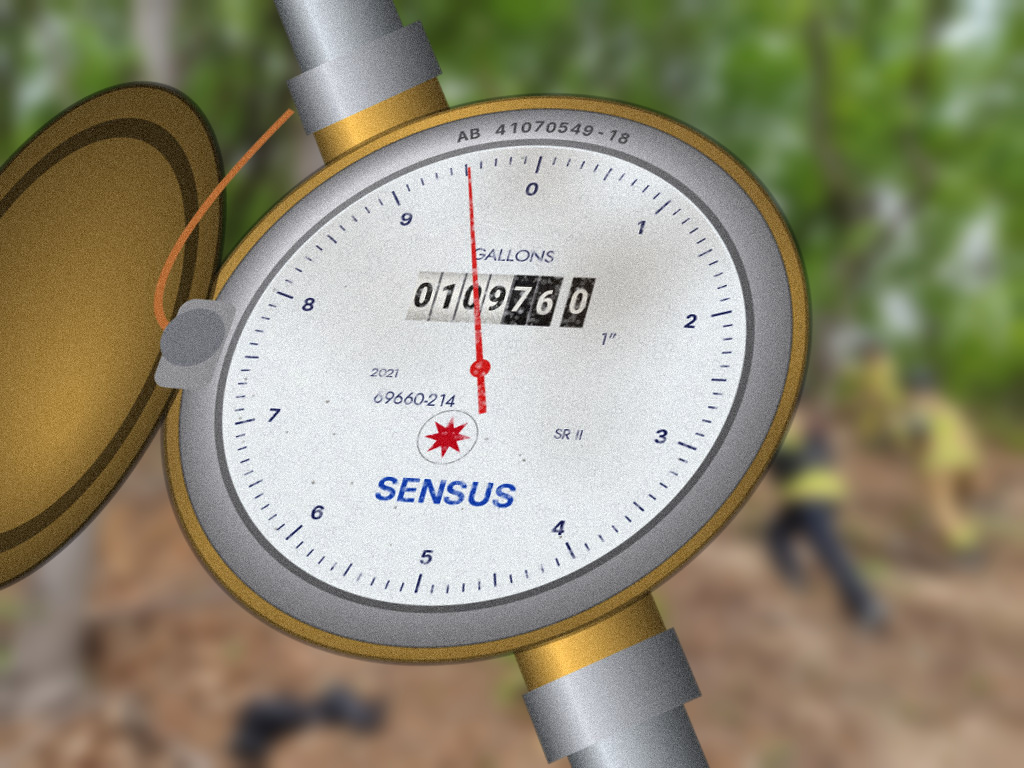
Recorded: 109759.5 gal
